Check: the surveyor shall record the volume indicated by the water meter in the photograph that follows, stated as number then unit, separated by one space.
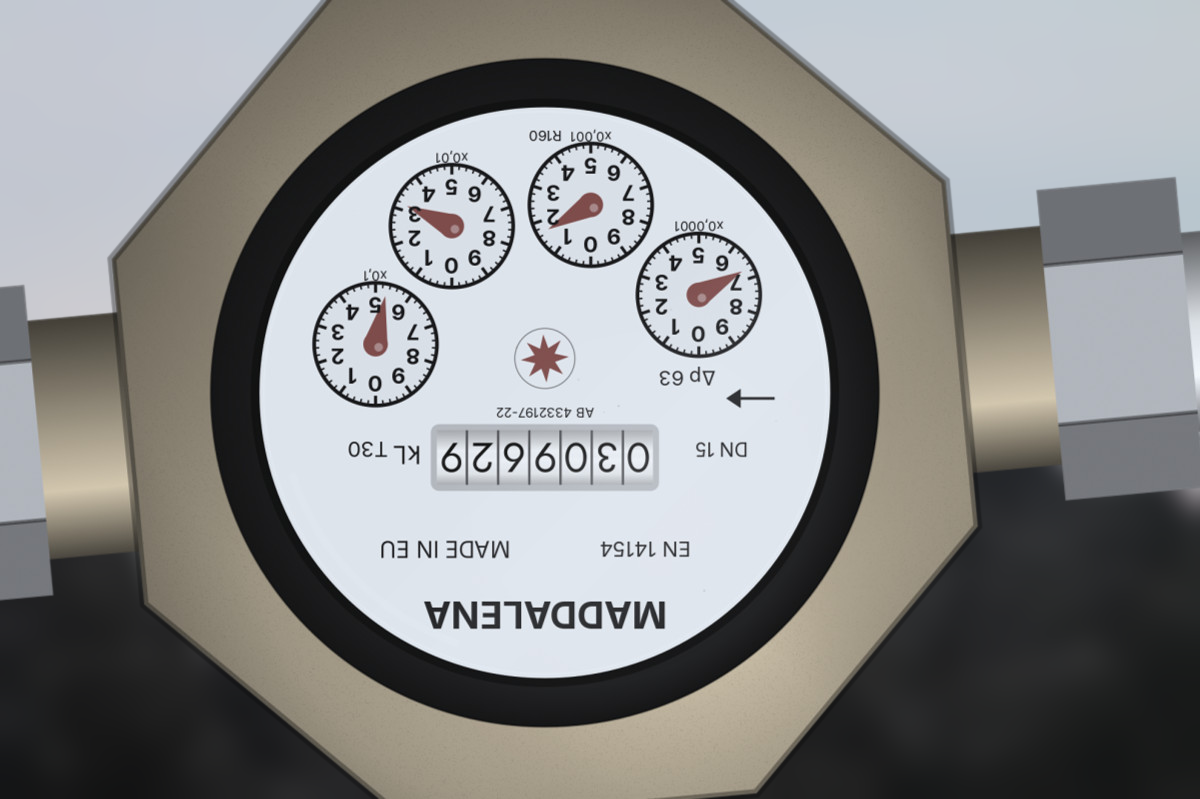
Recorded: 309629.5316 kL
